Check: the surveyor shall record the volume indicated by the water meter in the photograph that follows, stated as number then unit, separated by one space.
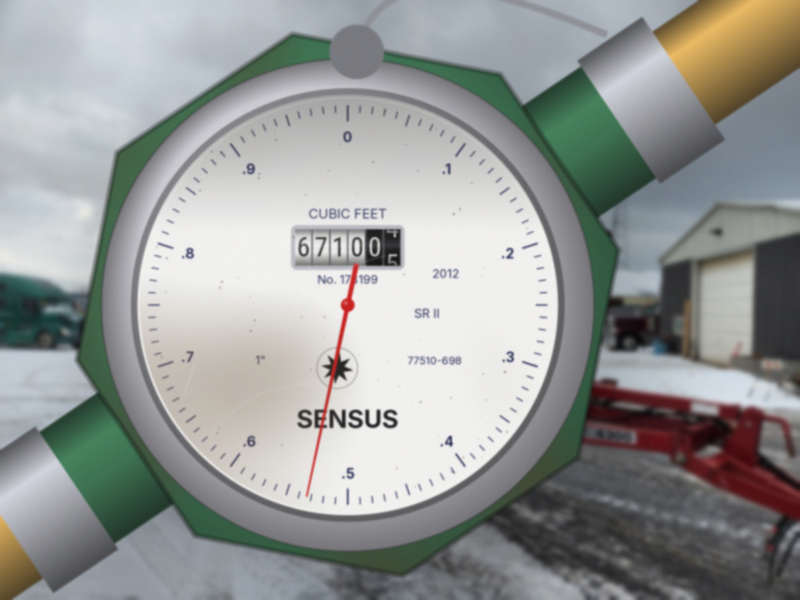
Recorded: 671004.53 ft³
